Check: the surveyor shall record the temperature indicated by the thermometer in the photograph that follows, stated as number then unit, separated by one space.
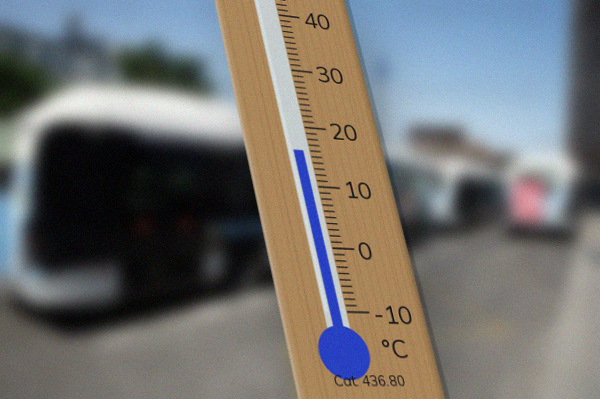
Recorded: 16 °C
